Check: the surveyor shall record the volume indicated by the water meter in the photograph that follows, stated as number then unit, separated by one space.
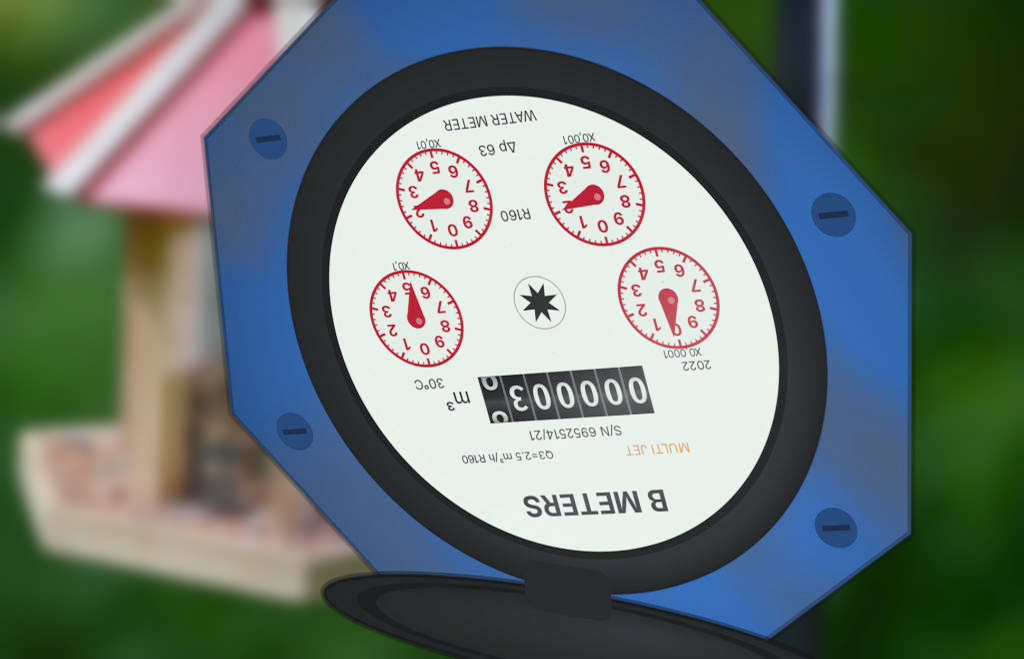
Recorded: 38.5220 m³
